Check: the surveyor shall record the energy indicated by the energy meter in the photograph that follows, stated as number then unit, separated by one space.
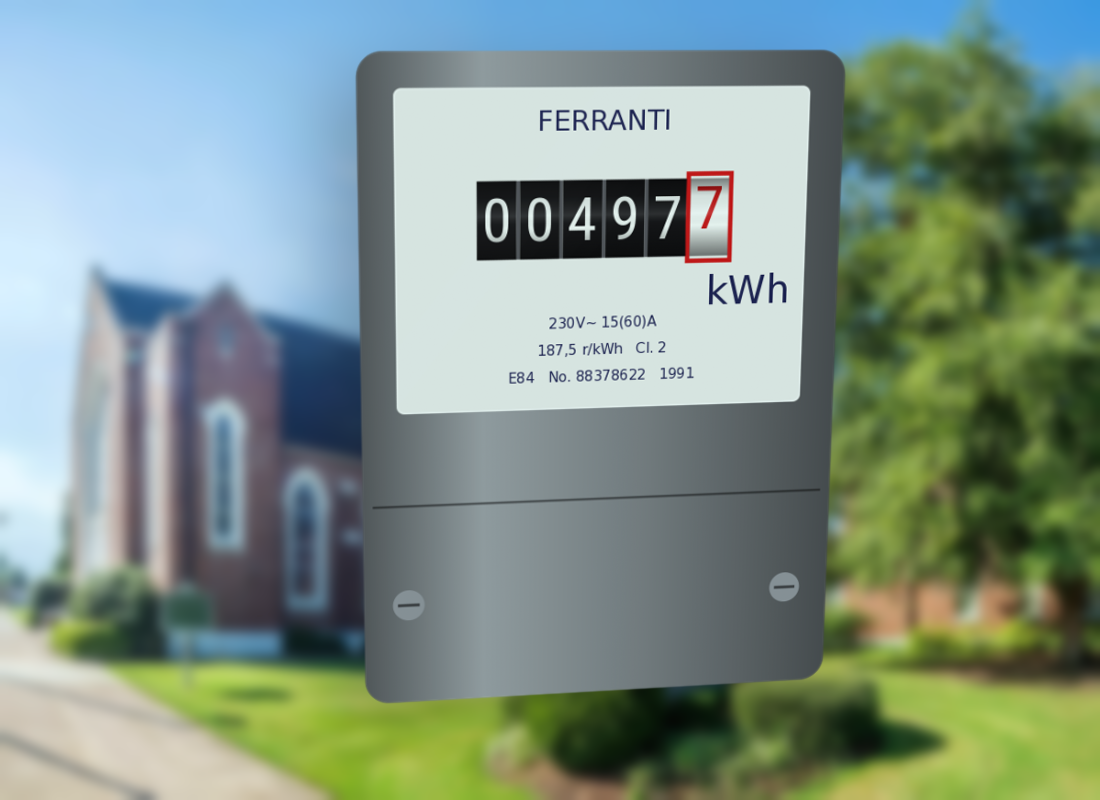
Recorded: 497.7 kWh
